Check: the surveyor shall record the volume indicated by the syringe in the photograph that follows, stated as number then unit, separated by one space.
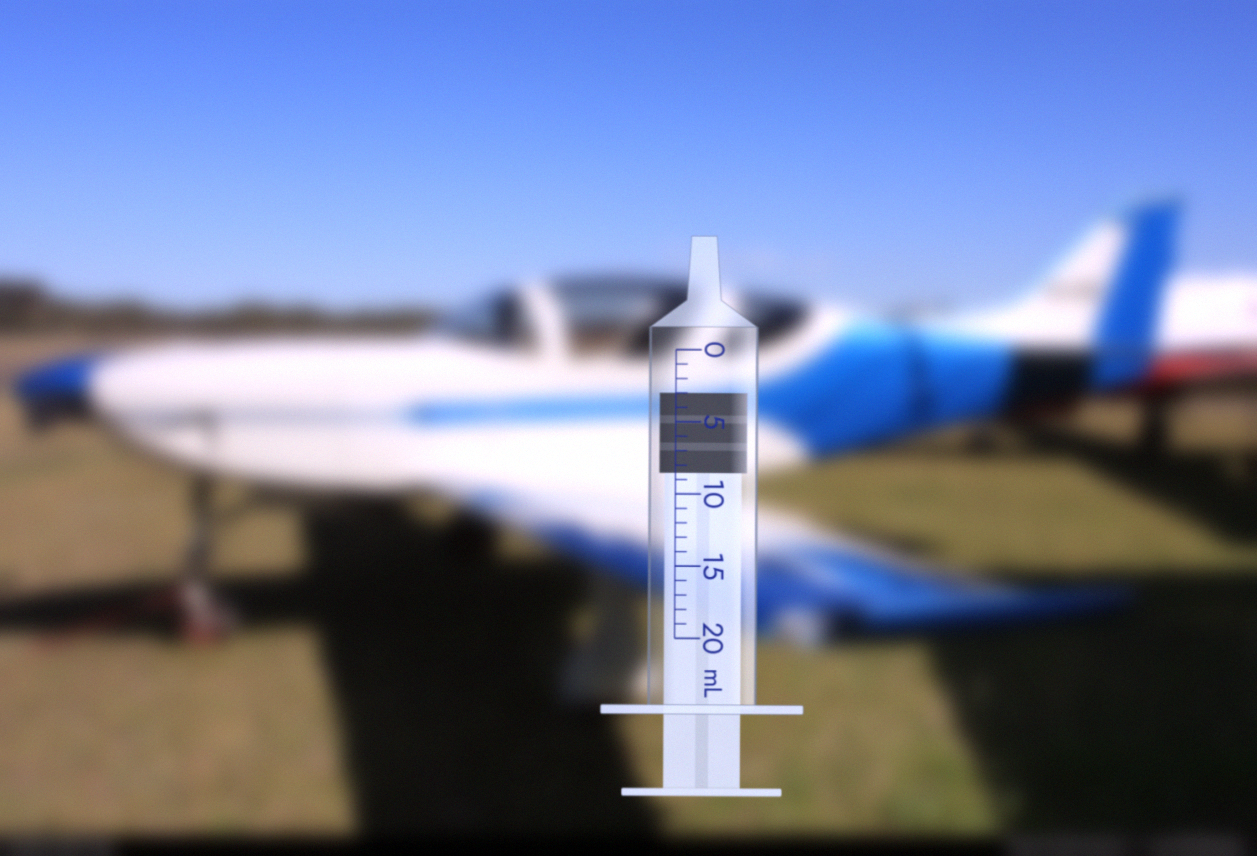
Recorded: 3 mL
